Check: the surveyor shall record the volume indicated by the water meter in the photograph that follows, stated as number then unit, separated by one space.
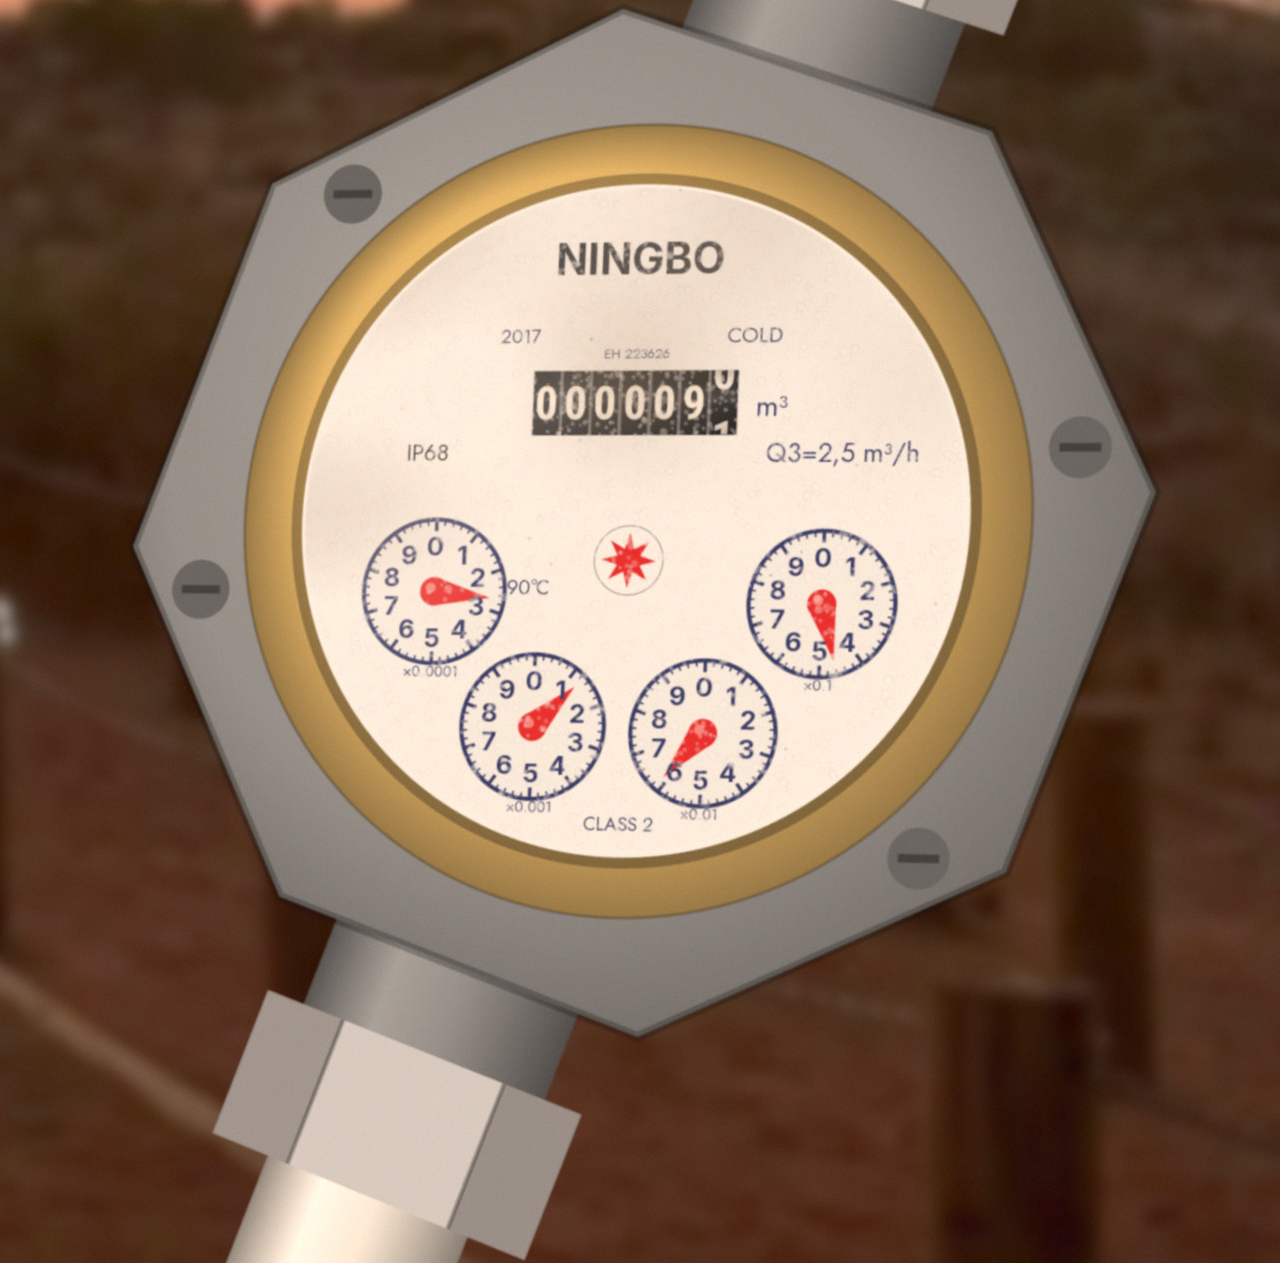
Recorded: 90.4612 m³
